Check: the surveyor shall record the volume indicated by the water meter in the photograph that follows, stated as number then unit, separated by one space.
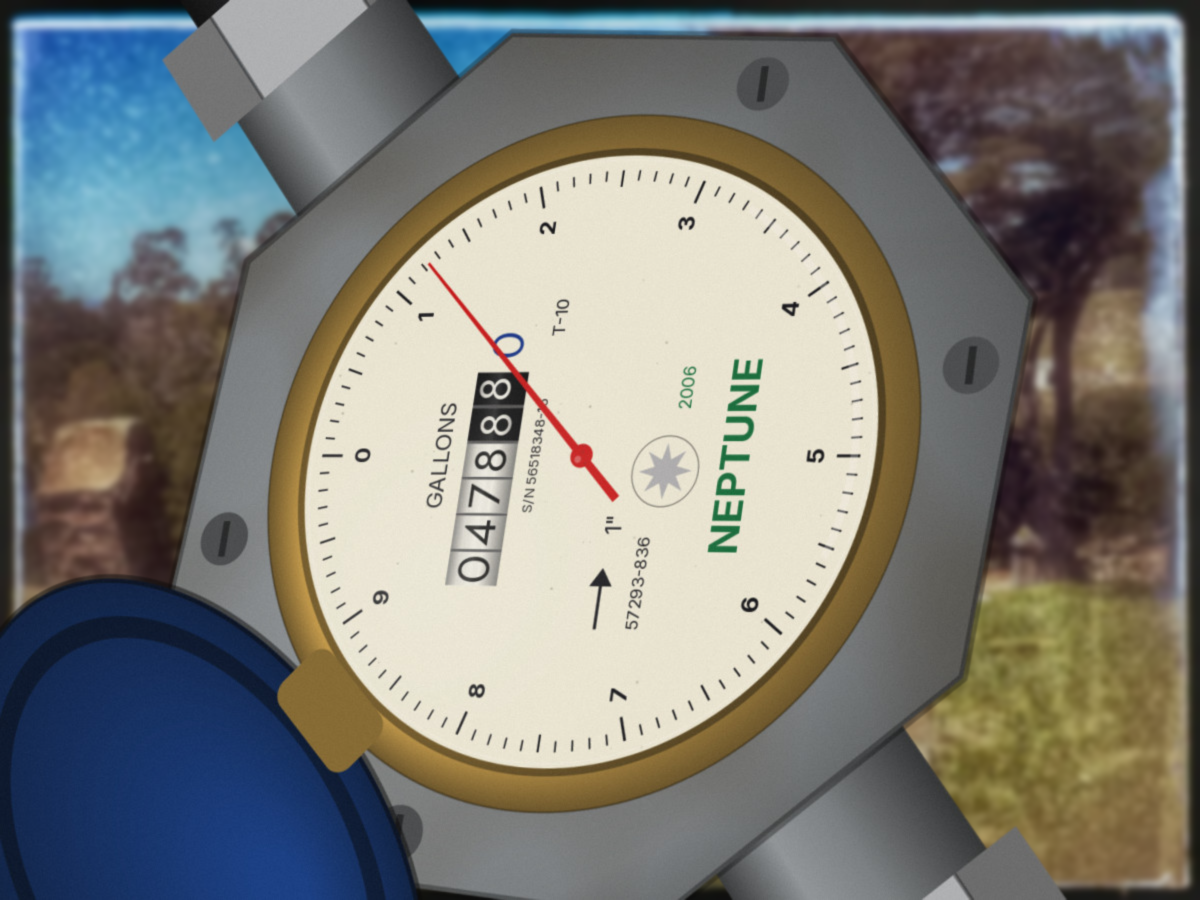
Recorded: 478881.2 gal
